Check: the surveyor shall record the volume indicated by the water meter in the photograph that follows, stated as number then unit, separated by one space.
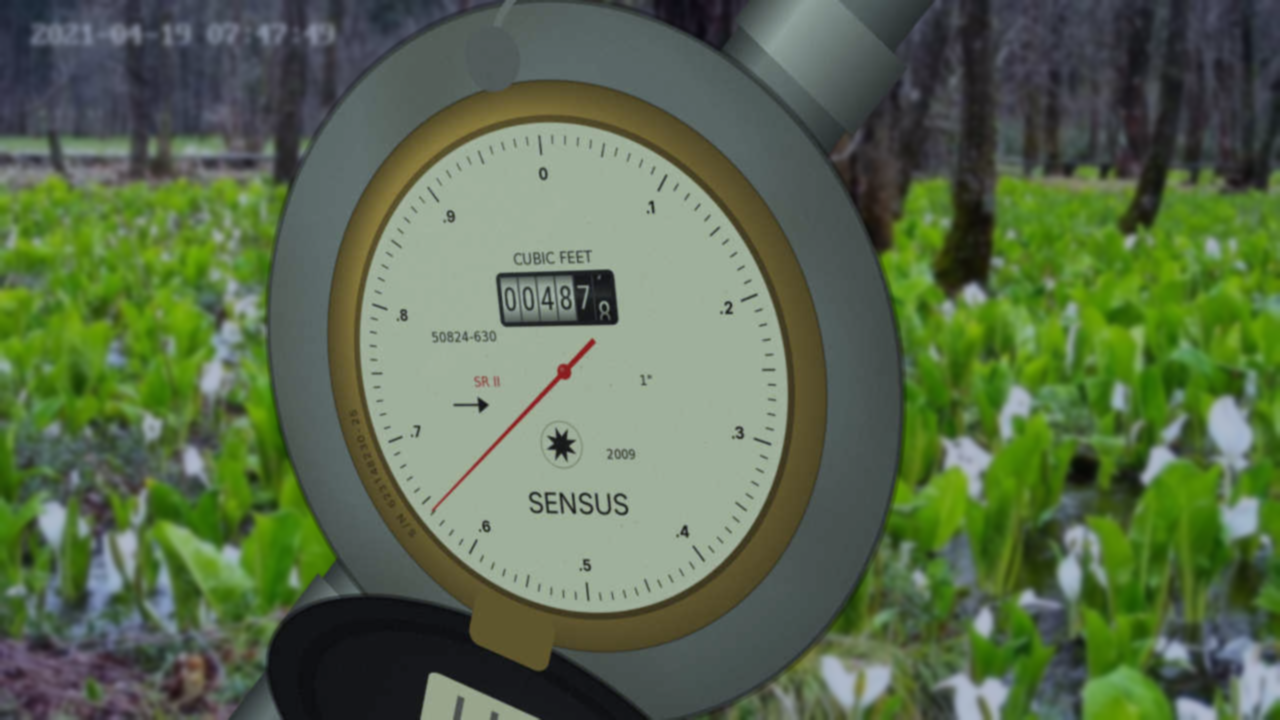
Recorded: 4877.64 ft³
